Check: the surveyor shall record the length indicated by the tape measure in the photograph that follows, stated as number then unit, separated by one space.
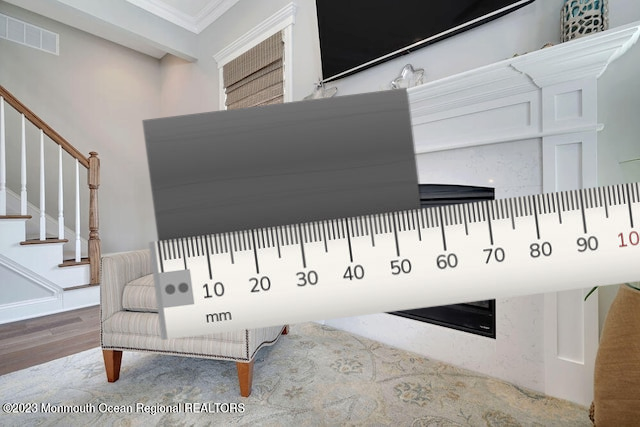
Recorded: 56 mm
